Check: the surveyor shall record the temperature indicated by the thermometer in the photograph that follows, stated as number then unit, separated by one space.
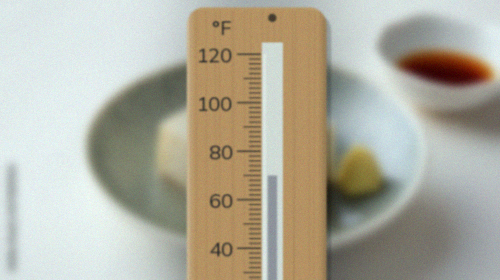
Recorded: 70 °F
